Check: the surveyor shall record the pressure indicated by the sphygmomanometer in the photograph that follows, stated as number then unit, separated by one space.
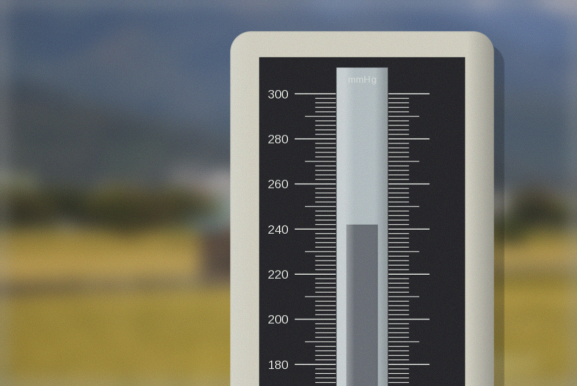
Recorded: 242 mmHg
